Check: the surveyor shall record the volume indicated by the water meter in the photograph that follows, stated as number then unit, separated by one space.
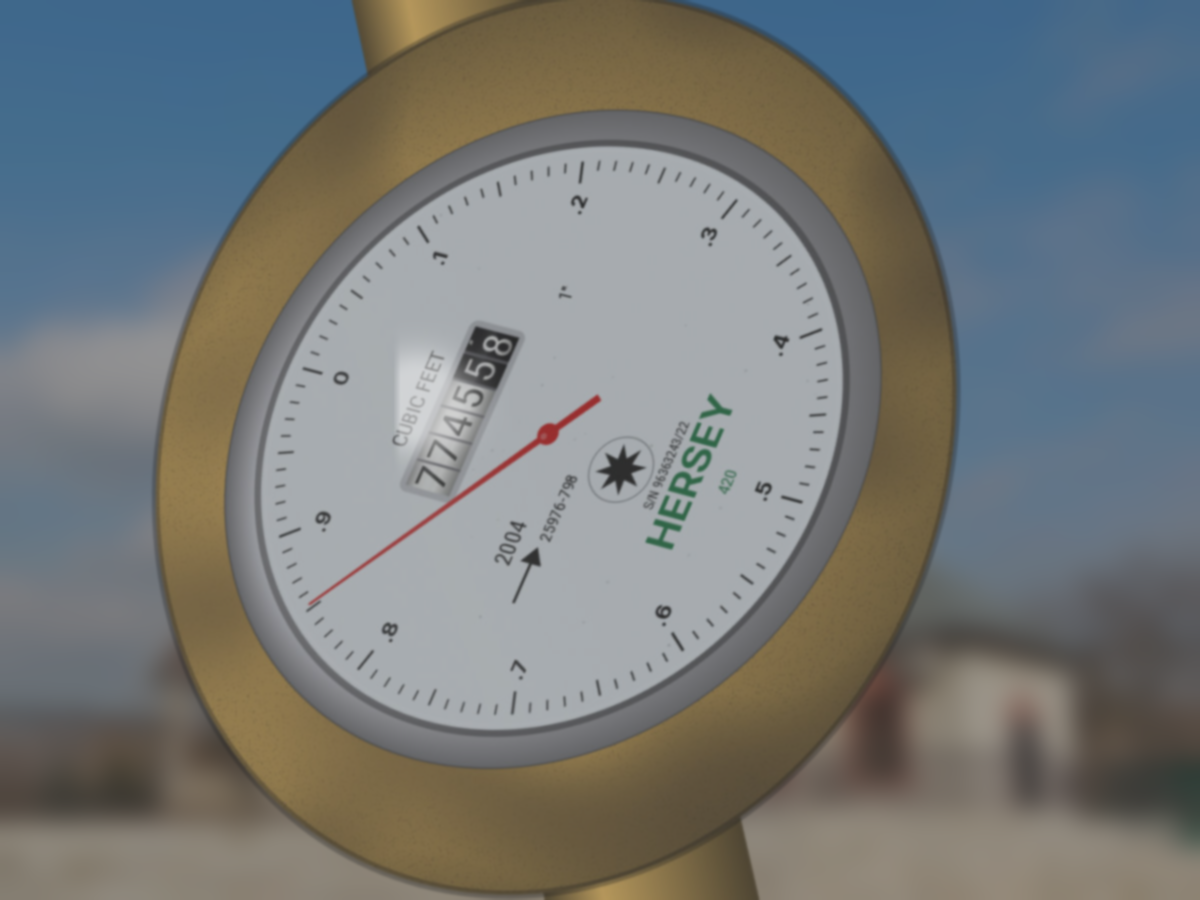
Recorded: 774557.85 ft³
